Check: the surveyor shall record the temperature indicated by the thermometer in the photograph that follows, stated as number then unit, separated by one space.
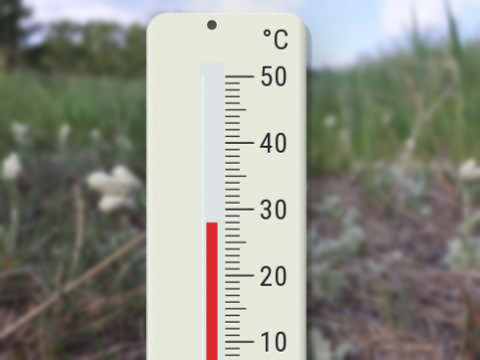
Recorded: 28 °C
